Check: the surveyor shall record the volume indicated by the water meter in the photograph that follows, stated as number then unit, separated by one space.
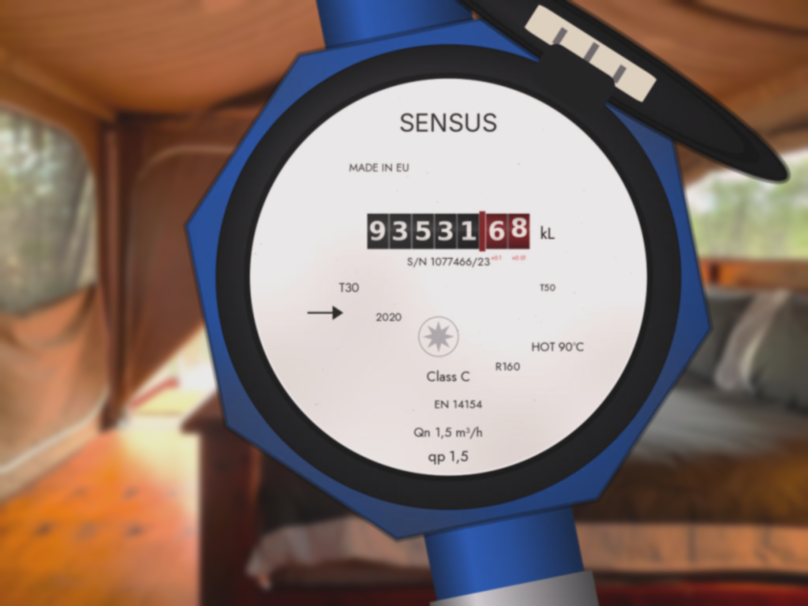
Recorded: 93531.68 kL
